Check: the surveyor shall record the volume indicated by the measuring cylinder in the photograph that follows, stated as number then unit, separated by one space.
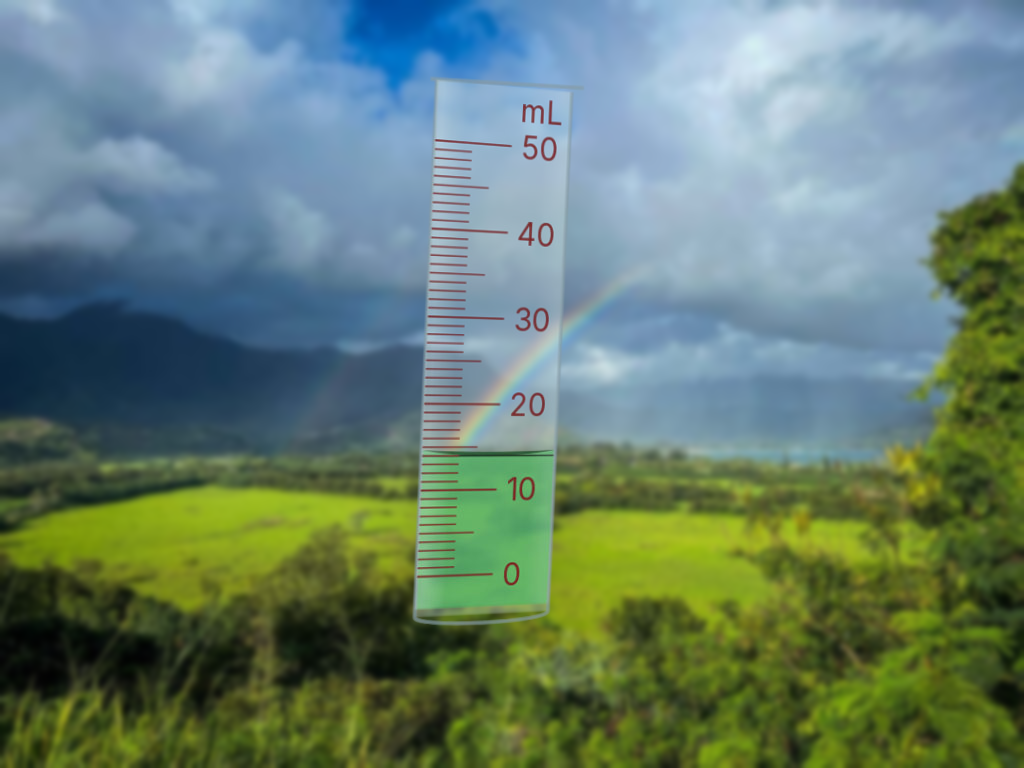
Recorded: 14 mL
